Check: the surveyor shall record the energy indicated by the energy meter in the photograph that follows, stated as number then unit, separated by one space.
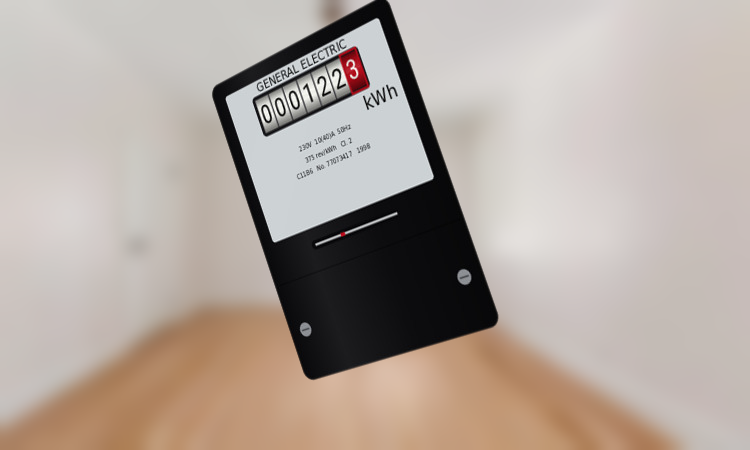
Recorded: 122.3 kWh
